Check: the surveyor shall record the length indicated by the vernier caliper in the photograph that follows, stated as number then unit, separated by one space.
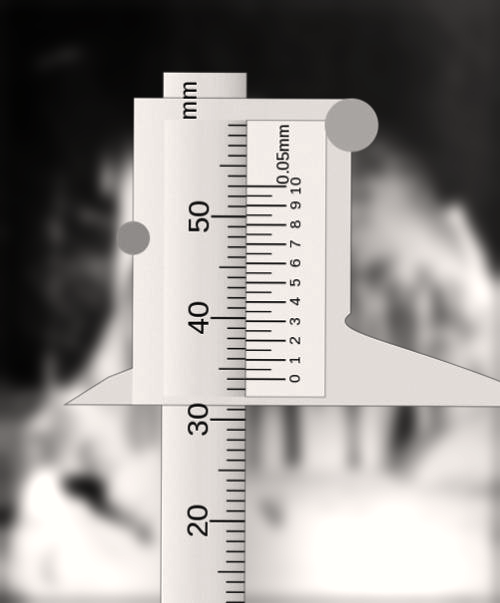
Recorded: 34.0 mm
